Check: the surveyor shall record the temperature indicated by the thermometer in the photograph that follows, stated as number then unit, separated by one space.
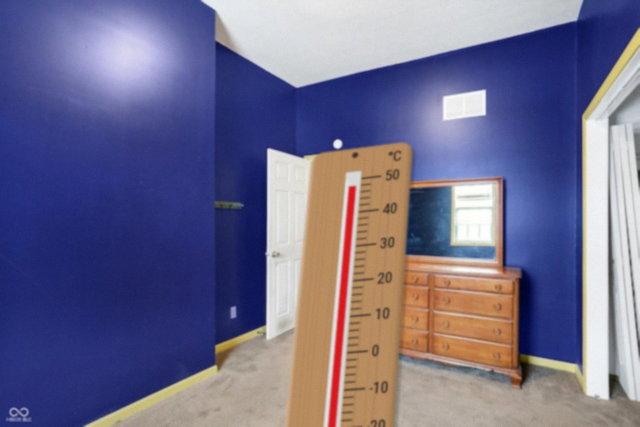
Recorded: 48 °C
